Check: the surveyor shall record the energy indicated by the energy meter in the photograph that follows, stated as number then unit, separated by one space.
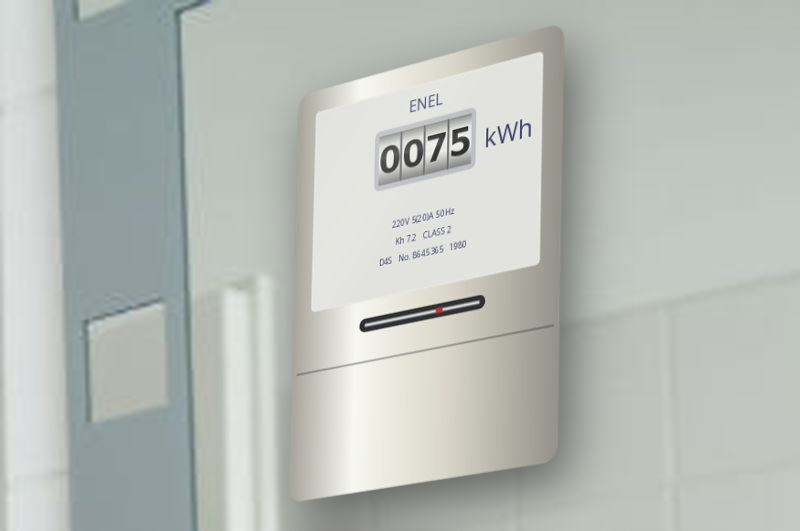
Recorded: 75 kWh
